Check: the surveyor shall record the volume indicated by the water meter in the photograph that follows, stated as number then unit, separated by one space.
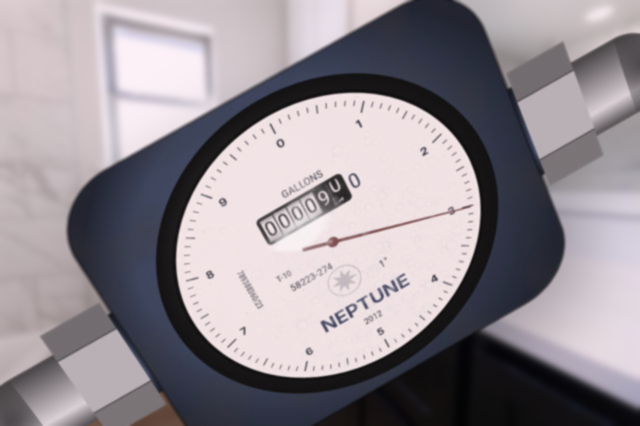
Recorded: 903.0 gal
